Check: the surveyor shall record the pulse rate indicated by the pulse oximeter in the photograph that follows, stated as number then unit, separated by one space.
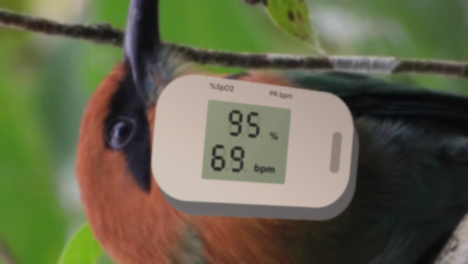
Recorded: 69 bpm
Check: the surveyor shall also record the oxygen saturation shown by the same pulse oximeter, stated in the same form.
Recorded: 95 %
